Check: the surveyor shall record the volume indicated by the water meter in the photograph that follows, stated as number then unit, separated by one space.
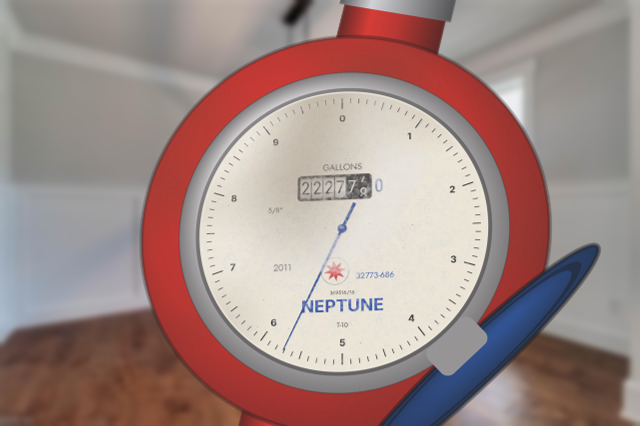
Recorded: 2227775.7 gal
